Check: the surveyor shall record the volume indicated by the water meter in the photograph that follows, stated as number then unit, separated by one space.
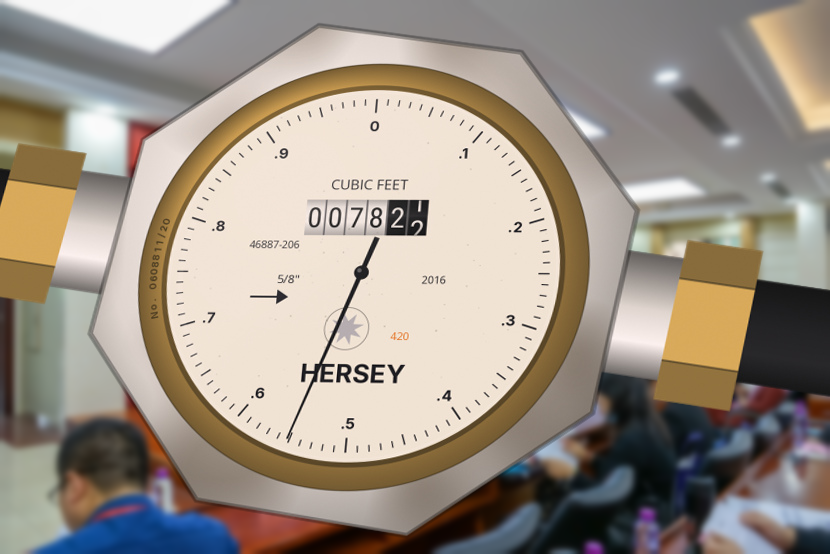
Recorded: 7821.55 ft³
